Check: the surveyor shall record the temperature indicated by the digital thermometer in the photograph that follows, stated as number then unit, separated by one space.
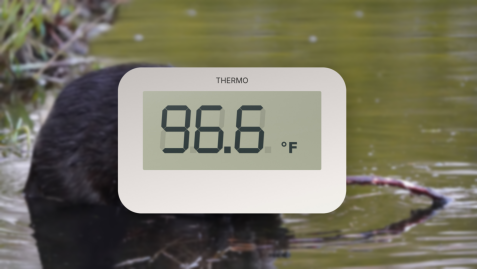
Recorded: 96.6 °F
